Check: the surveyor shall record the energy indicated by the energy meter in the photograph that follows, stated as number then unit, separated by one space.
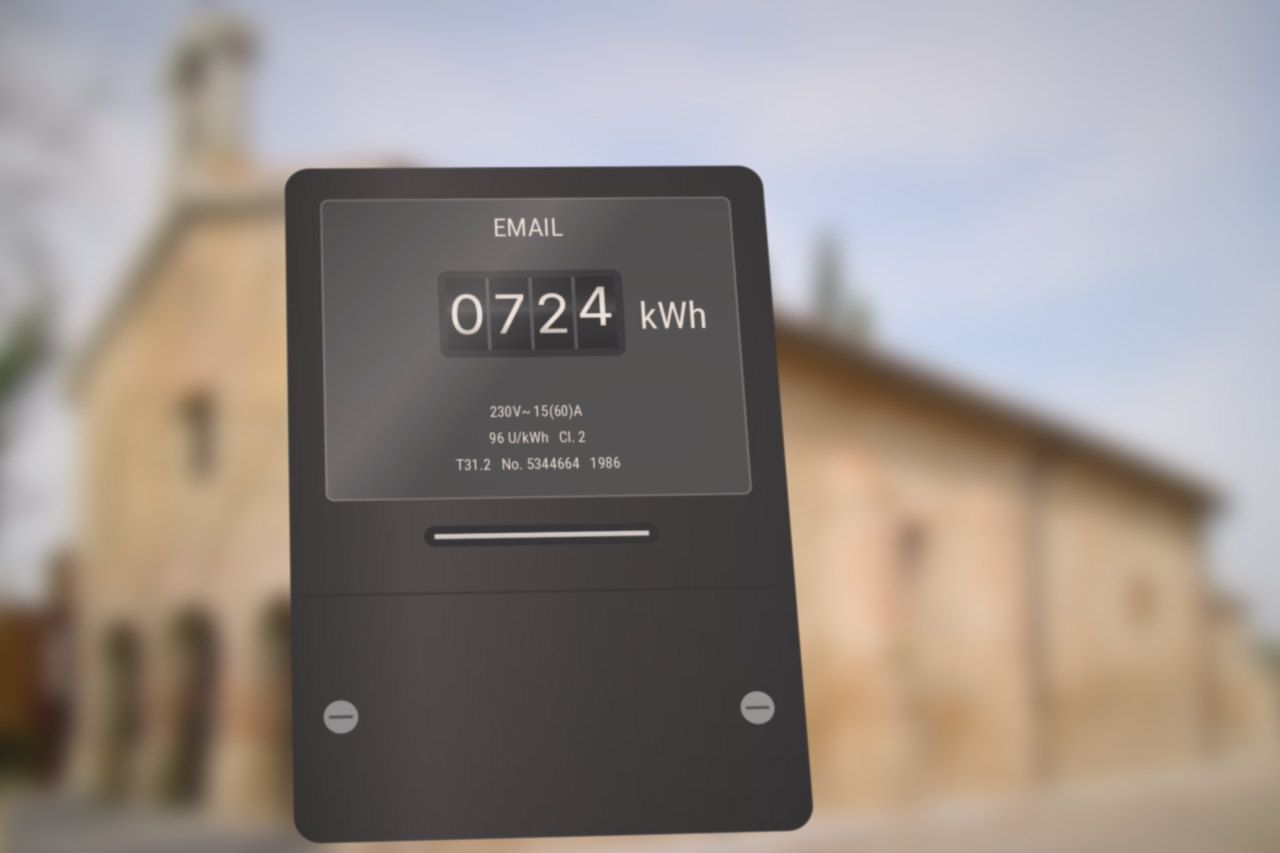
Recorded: 724 kWh
